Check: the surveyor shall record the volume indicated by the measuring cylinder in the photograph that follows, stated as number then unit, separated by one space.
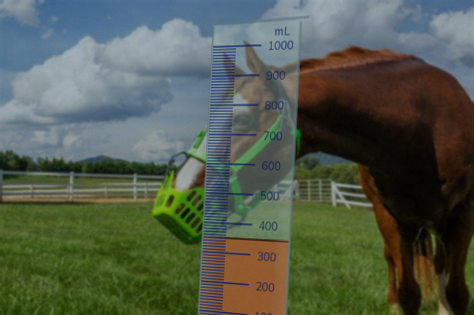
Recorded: 350 mL
